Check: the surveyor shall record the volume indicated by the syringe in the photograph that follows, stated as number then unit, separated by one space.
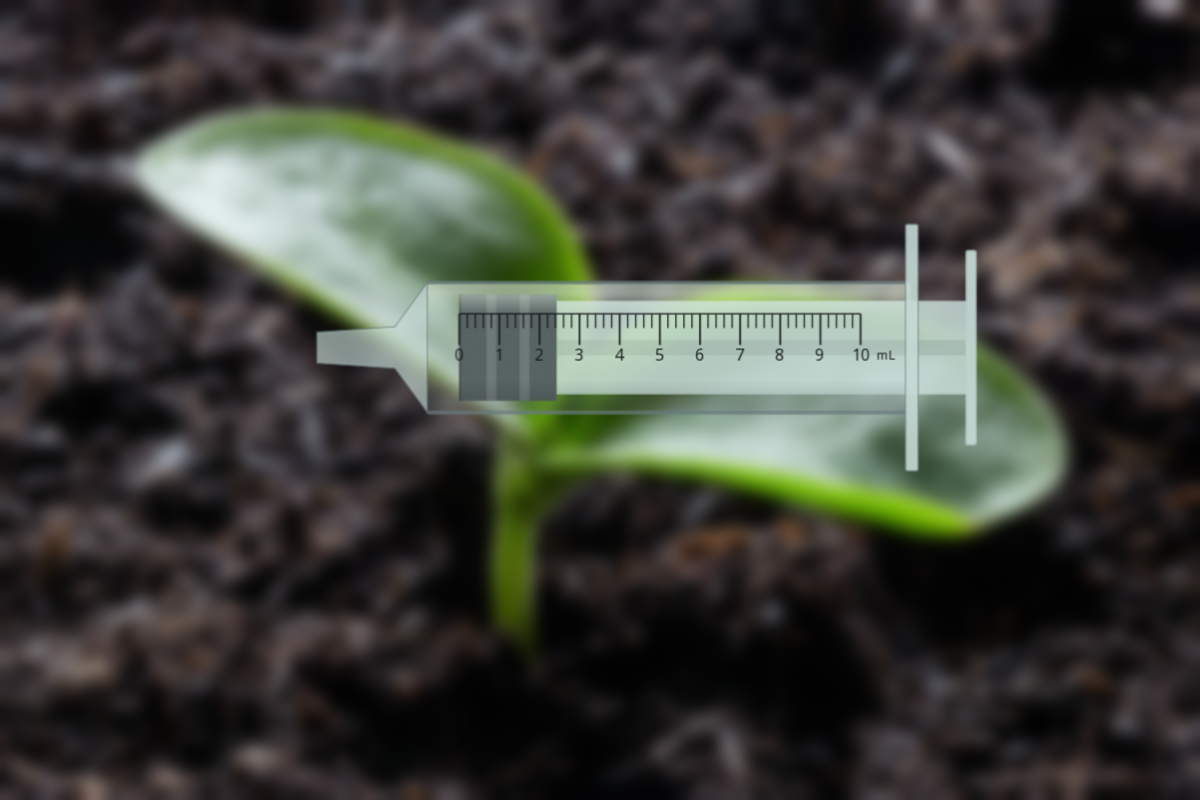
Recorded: 0 mL
